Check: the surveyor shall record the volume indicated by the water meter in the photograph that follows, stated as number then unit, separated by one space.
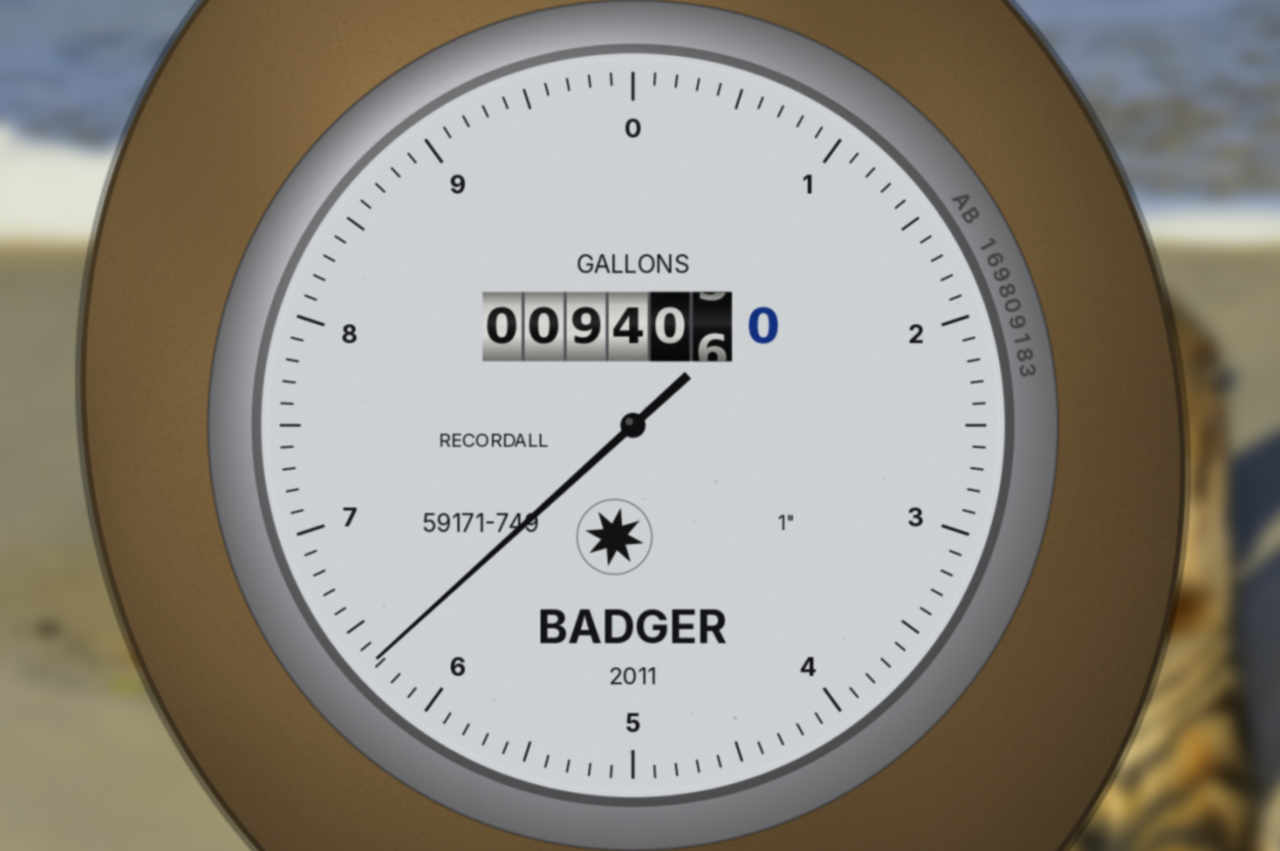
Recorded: 94056.3 gal
